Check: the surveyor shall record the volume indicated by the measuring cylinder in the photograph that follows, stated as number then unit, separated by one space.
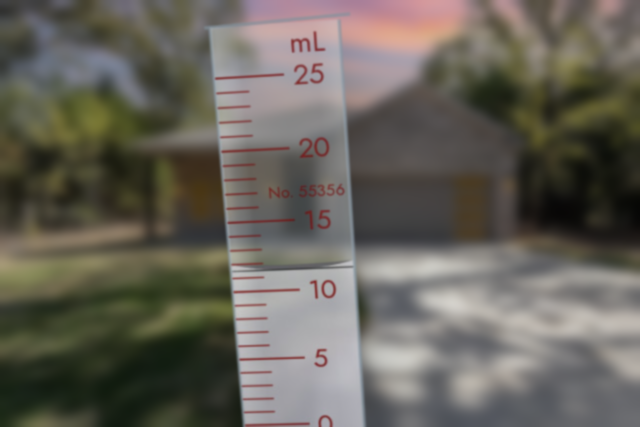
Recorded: 11.5 mL
